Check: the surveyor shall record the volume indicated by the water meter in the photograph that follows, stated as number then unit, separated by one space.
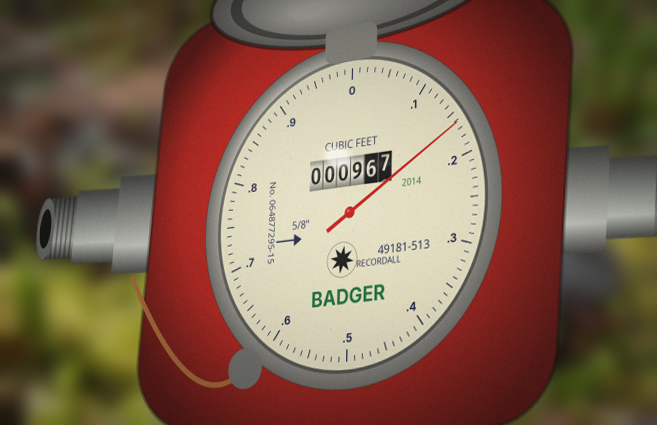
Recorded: 967.16 ft³
